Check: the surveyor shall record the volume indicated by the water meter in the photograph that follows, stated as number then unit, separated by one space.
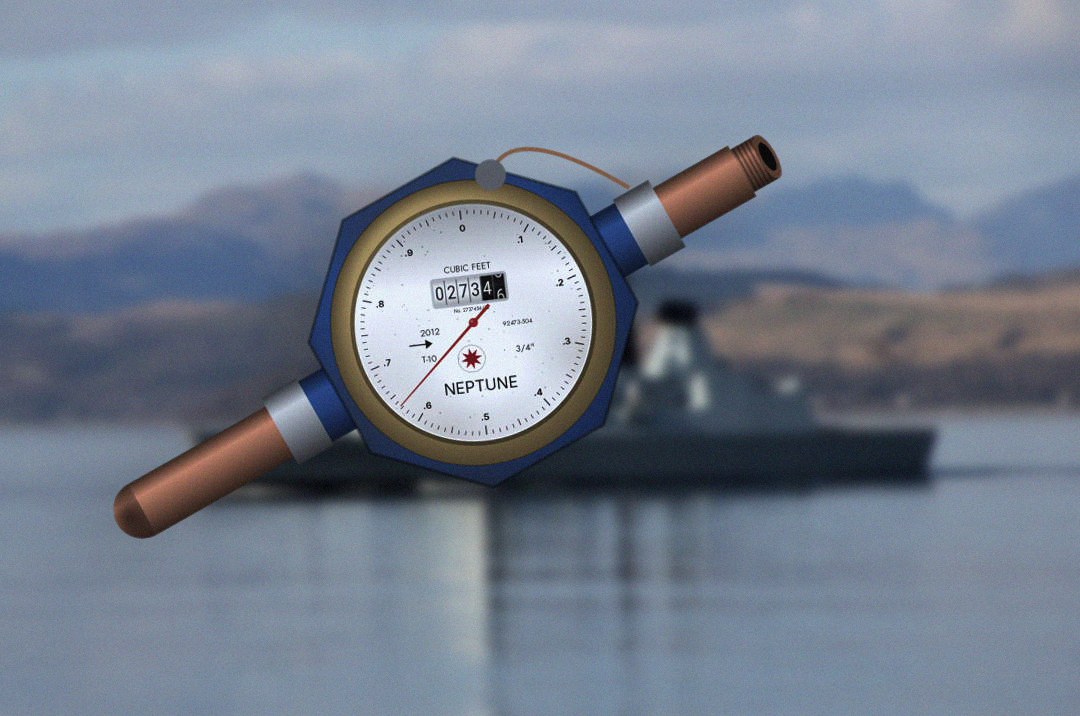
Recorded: 27345.63 ft³
